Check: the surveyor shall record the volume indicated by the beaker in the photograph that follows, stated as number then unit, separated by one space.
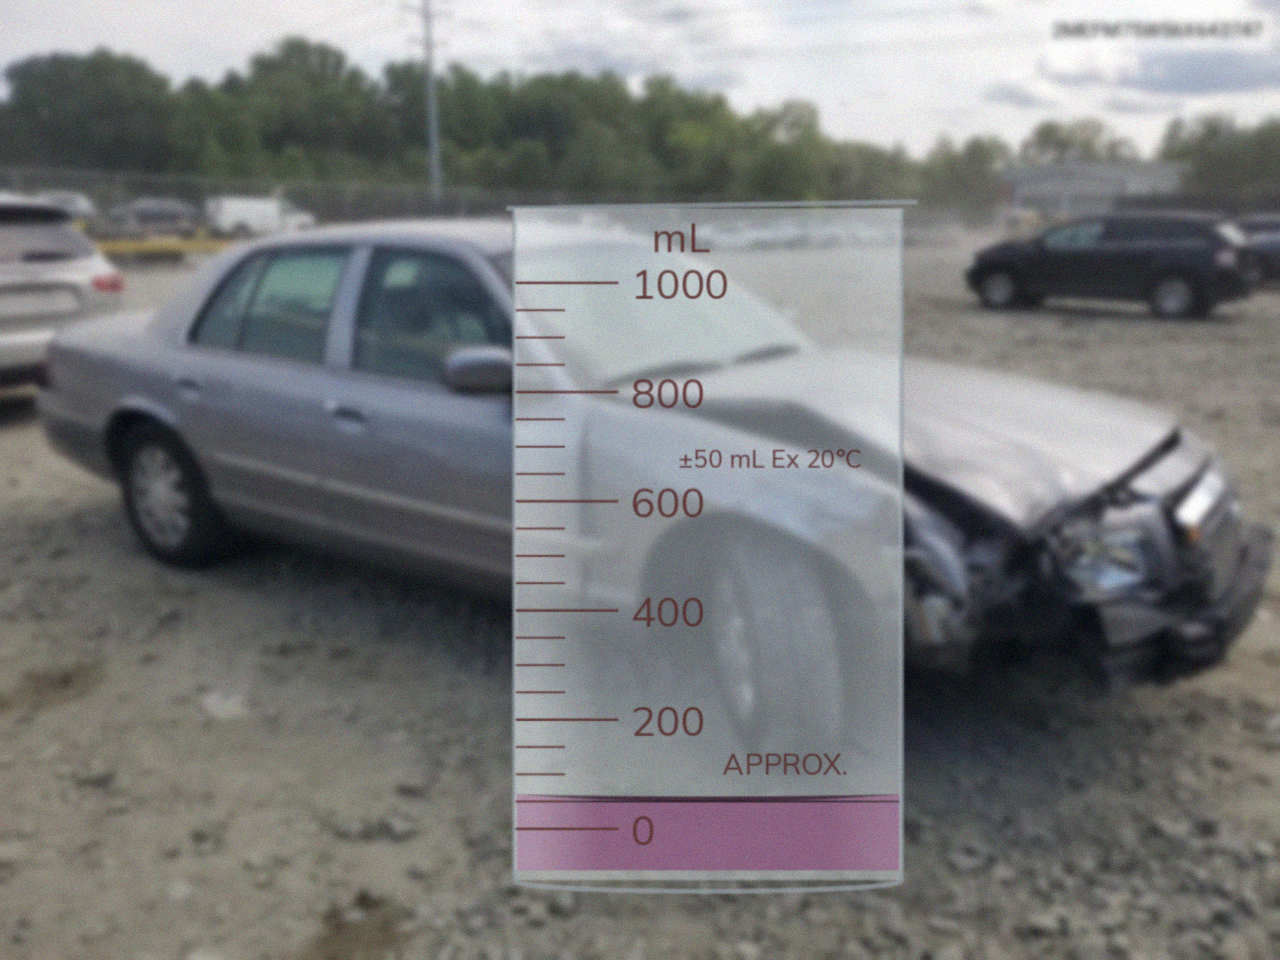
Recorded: 50 mL
